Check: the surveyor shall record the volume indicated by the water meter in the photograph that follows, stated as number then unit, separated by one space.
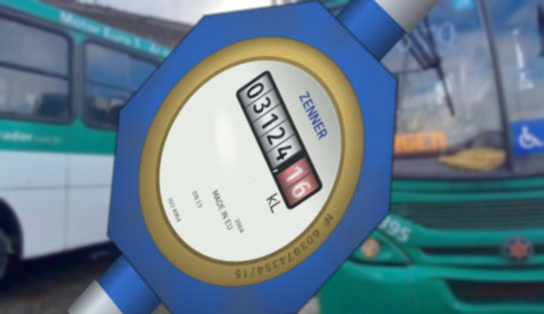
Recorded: 3124.16 kL
